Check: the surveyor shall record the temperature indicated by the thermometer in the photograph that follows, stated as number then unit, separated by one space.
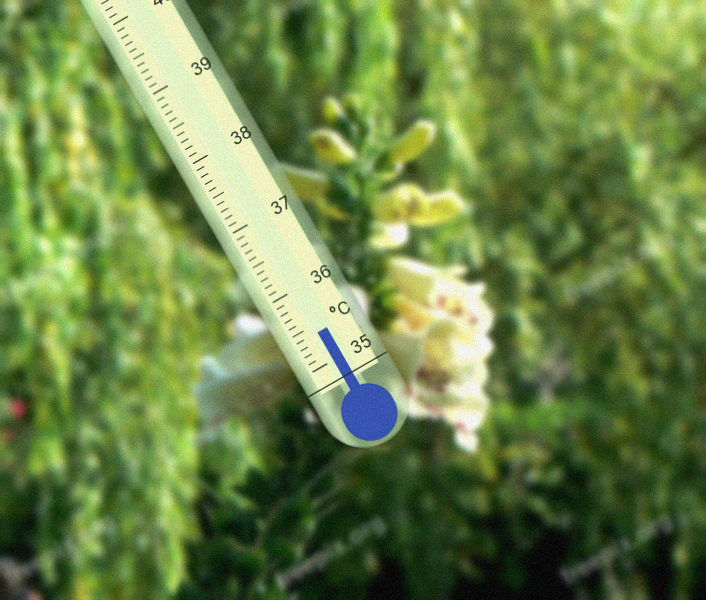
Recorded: 35.4 °C
